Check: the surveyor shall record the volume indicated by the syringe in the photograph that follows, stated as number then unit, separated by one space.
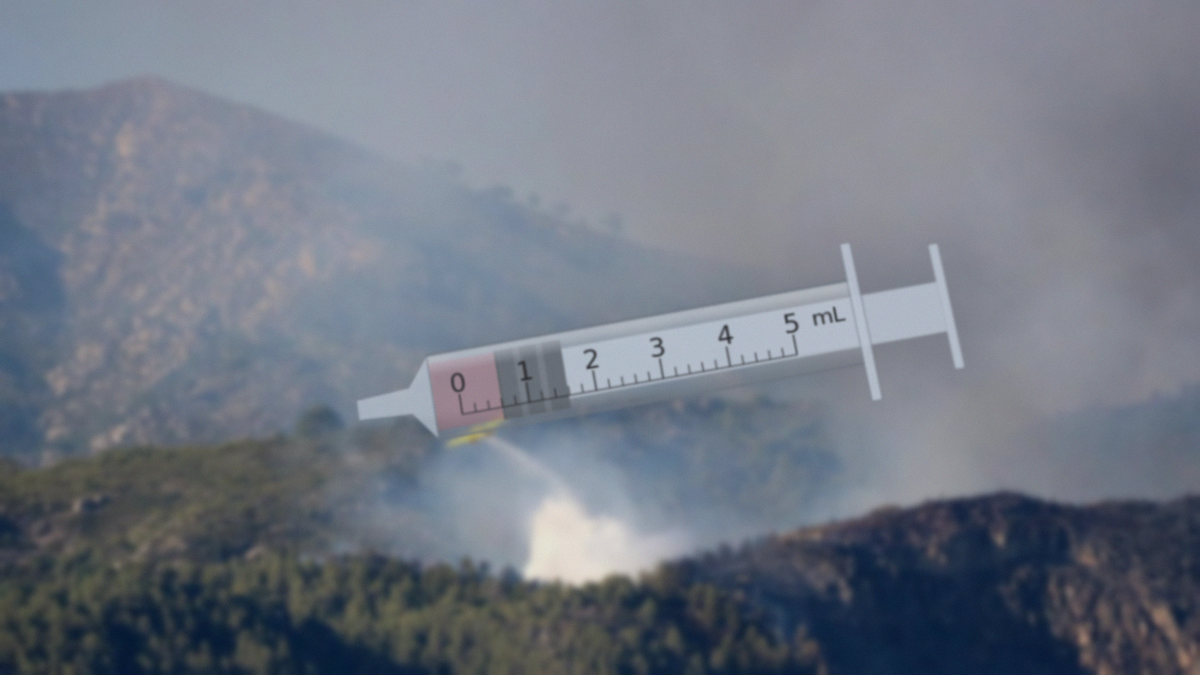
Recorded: 0.6 mL
